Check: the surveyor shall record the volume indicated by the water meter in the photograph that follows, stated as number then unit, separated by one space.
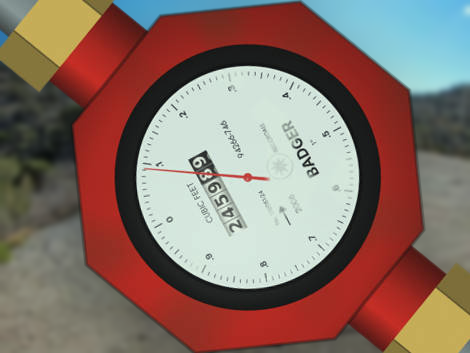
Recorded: 245989.09 ft³
